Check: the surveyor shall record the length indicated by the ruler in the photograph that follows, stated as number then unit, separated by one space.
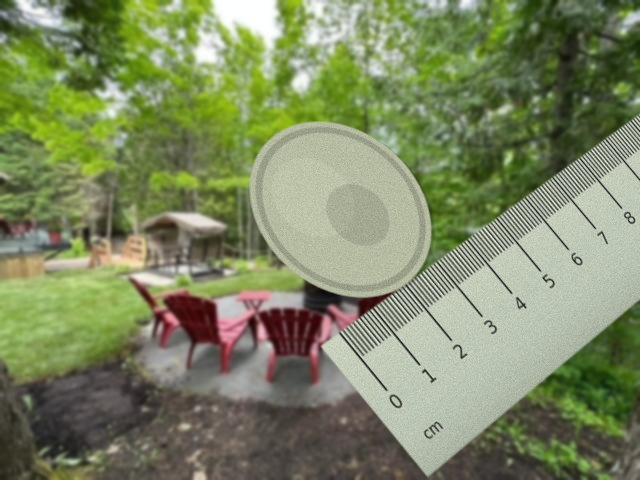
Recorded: 4 cm
